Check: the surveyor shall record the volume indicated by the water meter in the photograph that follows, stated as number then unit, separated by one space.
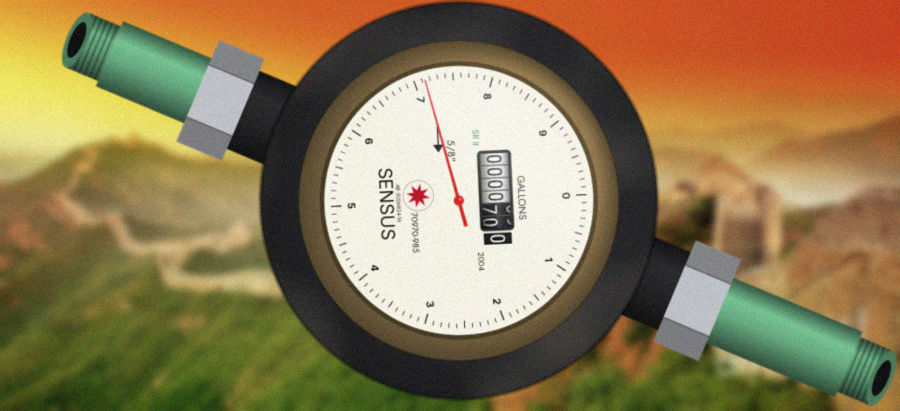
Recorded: 697.1 gal
